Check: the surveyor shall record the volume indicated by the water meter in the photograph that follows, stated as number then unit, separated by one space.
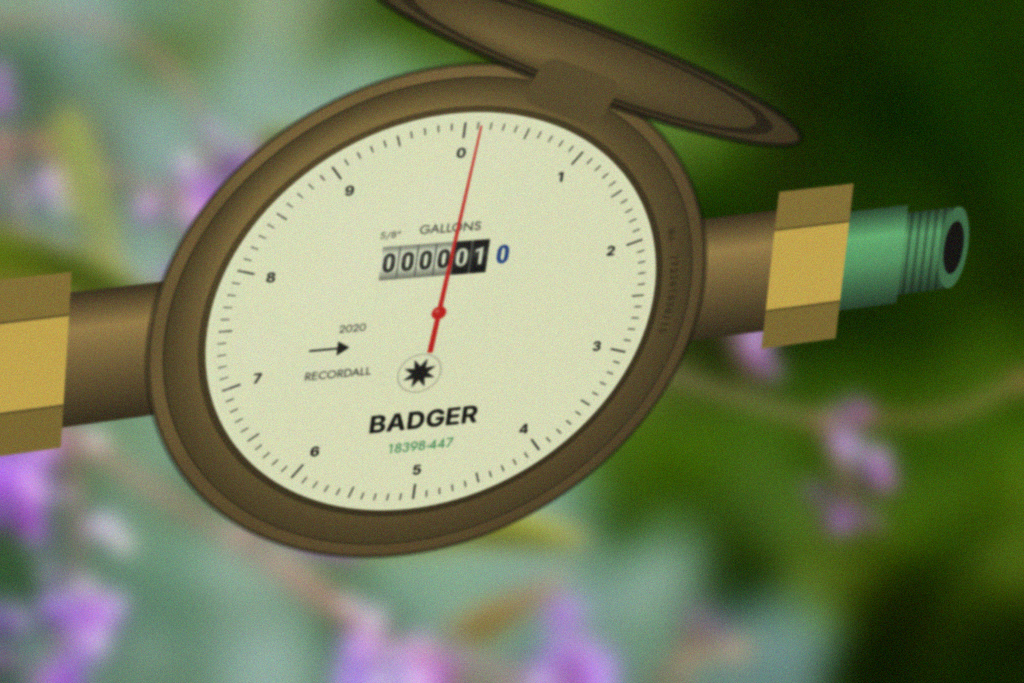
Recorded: 10.1 gal
